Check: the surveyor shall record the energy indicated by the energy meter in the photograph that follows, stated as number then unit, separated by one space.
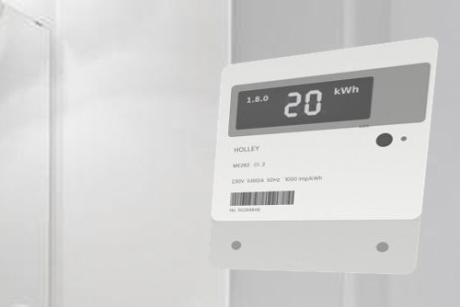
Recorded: 20 kWh
